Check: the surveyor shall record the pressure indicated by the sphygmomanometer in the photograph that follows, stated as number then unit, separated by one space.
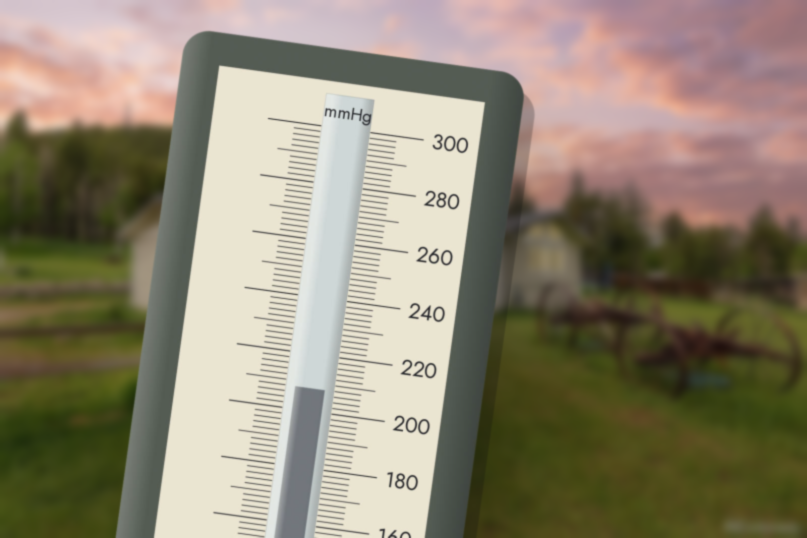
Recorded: 208 mmHg
